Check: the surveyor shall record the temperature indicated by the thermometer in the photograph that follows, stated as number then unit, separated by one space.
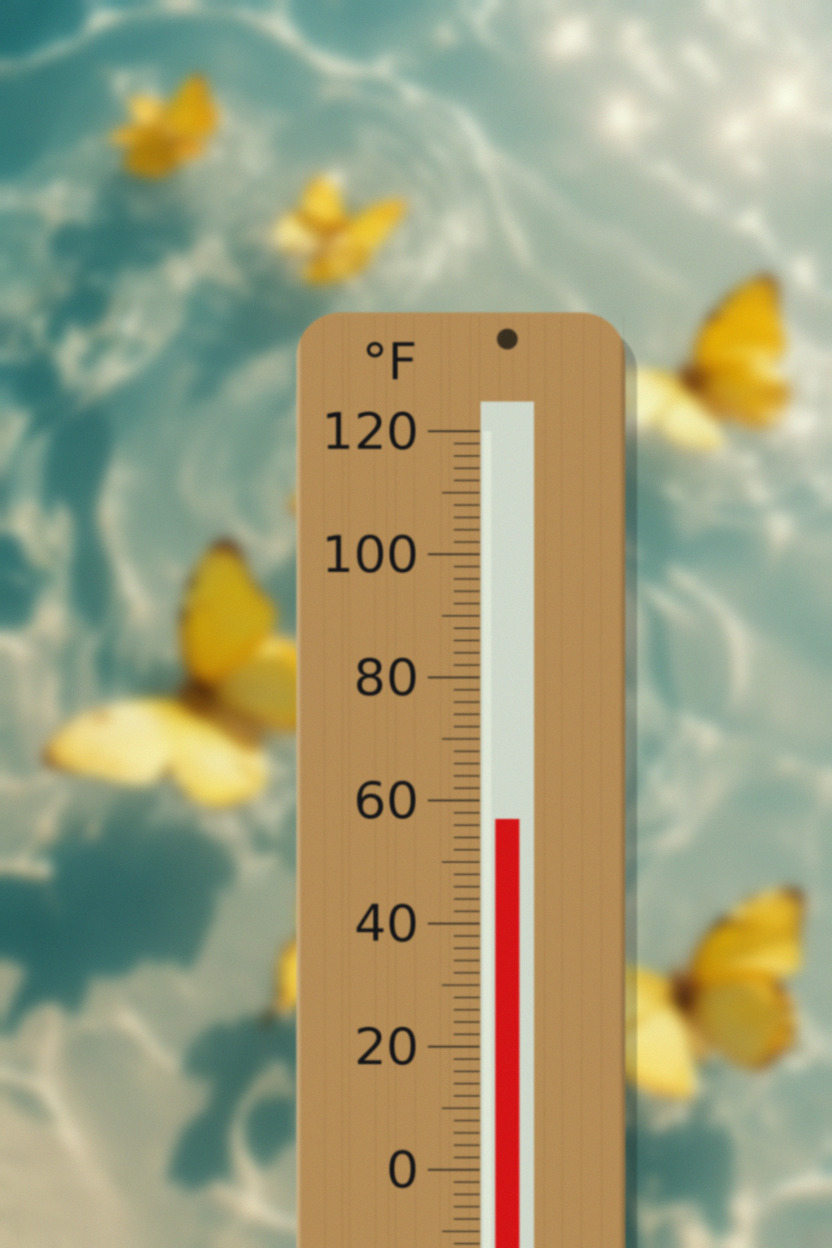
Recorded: 57 °F
